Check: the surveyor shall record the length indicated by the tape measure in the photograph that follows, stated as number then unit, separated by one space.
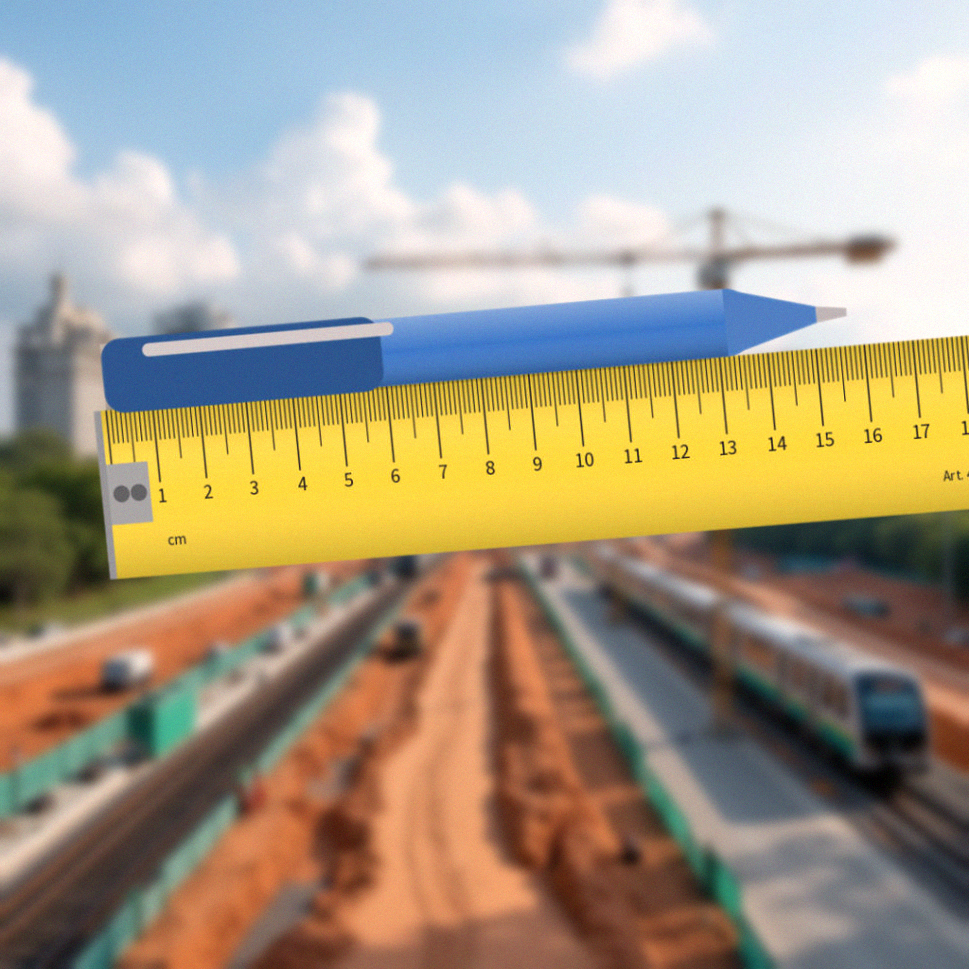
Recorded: 15.7 cm
